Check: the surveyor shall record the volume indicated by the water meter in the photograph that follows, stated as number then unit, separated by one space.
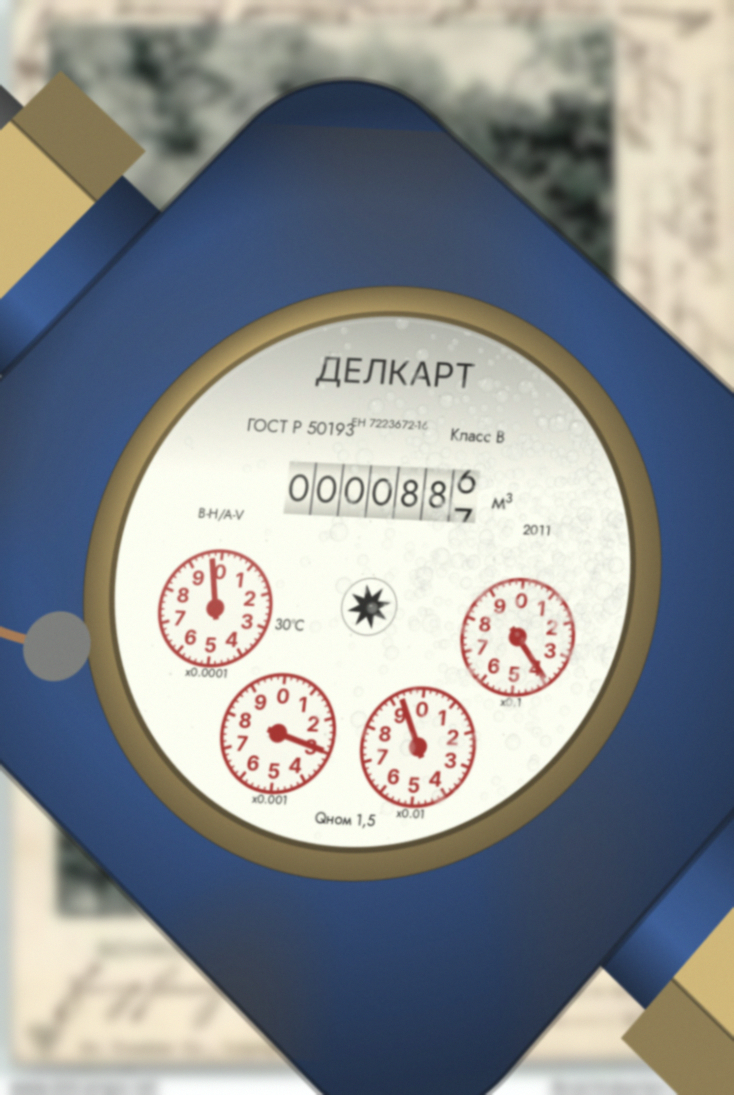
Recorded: 886.3929 m³
